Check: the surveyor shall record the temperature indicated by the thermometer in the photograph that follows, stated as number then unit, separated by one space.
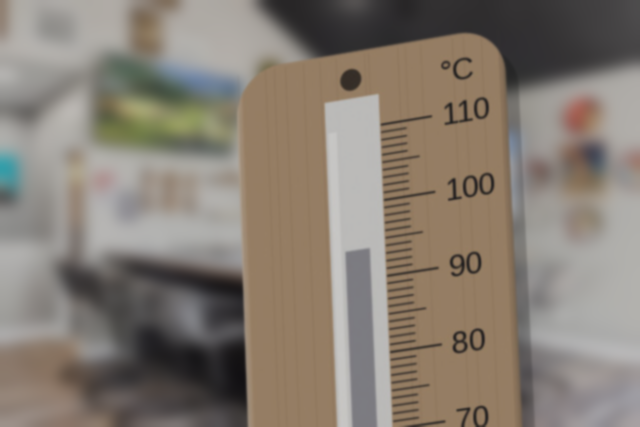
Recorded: 94 °C
